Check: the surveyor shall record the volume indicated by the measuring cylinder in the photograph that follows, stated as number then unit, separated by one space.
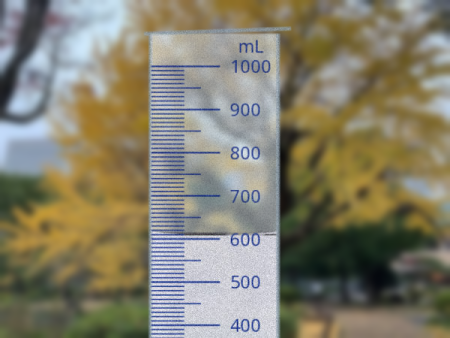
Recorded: 610 mL
